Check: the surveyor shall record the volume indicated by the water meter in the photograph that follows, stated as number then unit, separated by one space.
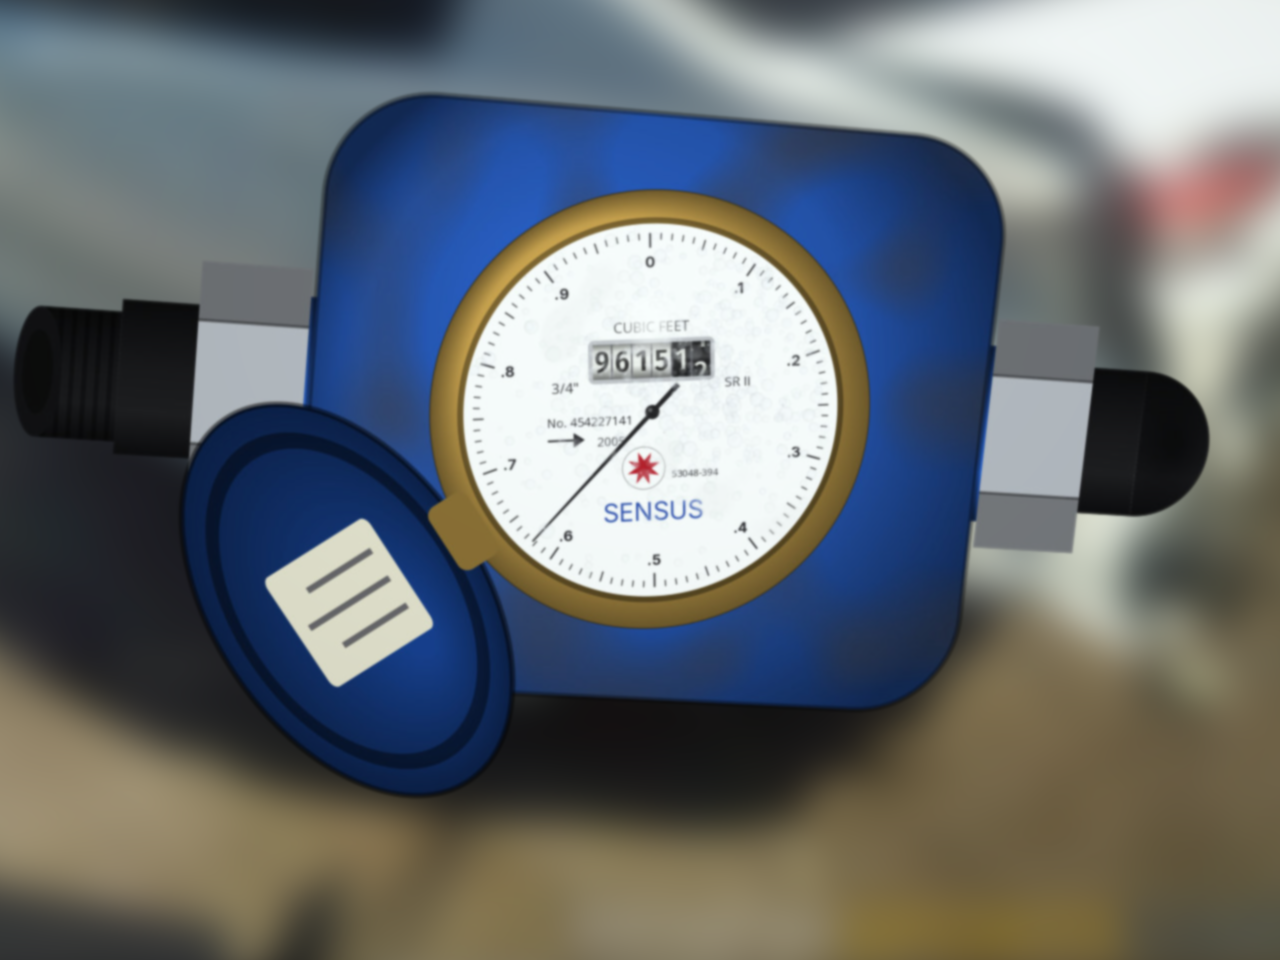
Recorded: 961511.62 ft³
